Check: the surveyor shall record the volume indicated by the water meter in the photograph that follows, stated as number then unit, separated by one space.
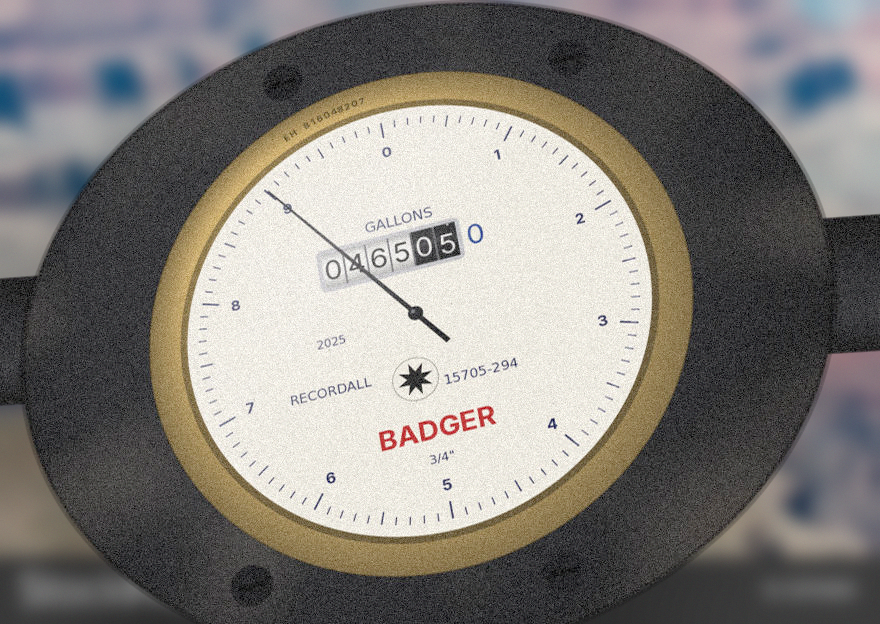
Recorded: 465049.0 gal
